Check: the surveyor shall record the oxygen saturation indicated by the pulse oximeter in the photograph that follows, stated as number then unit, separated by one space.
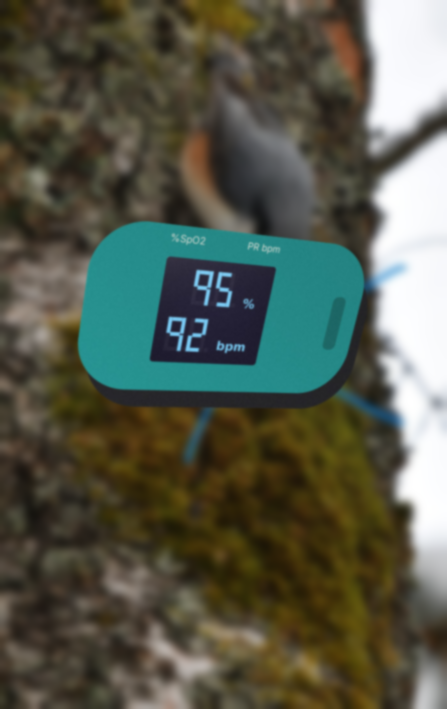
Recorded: 95 %
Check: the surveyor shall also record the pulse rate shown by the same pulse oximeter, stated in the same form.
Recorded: 92 bpm
